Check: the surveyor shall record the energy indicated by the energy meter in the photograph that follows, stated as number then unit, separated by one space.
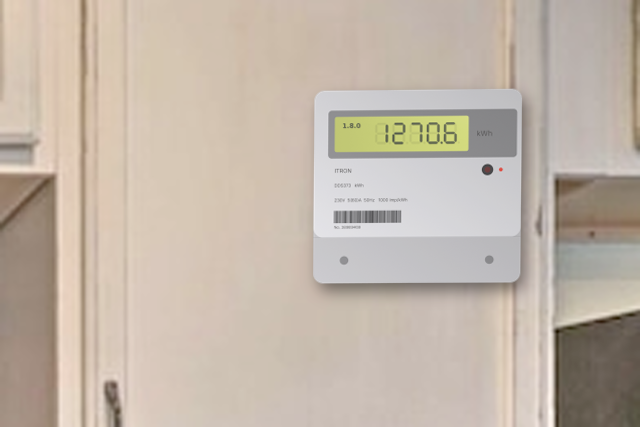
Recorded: 1270.6 kWh
